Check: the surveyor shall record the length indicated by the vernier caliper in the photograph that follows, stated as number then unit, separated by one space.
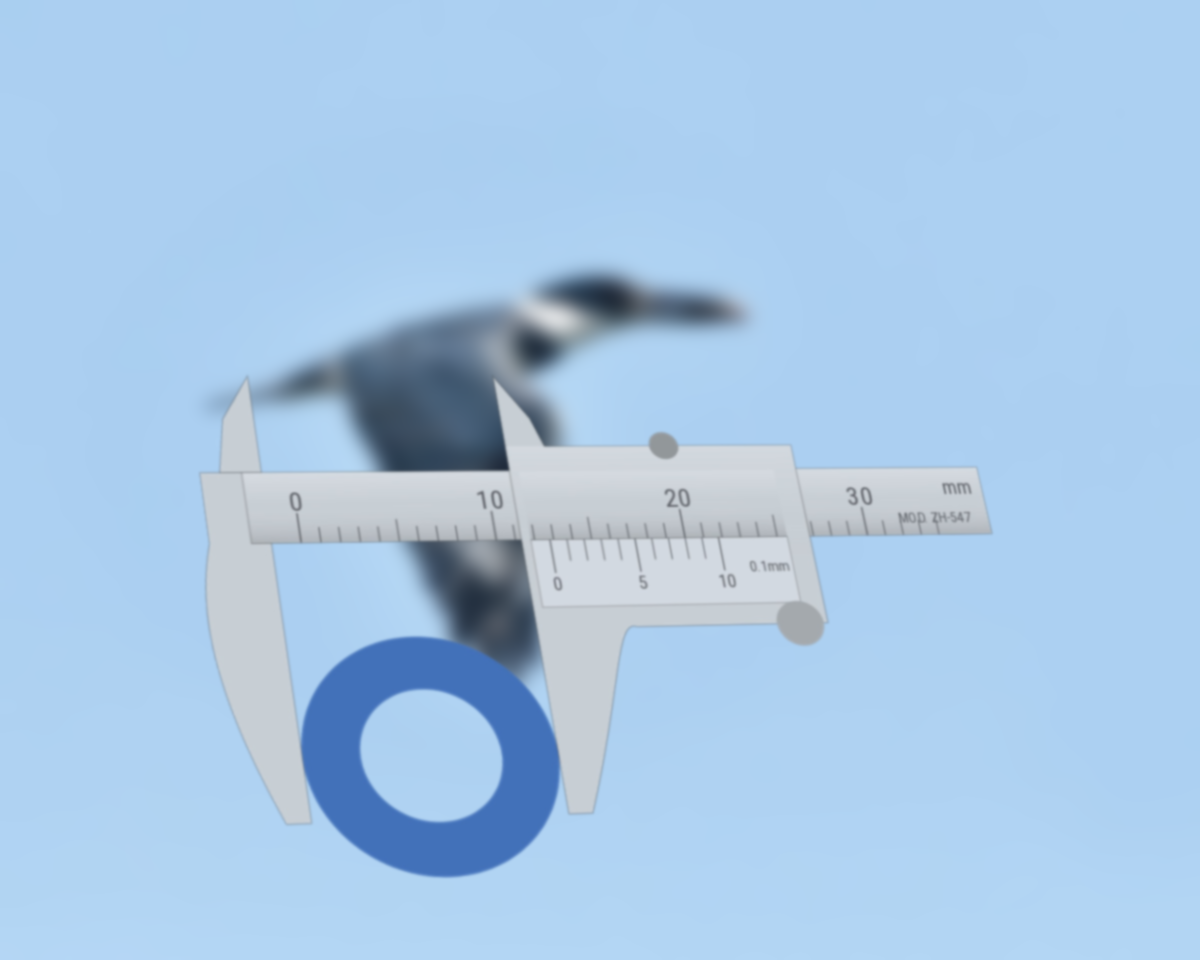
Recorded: 12.8 mm
